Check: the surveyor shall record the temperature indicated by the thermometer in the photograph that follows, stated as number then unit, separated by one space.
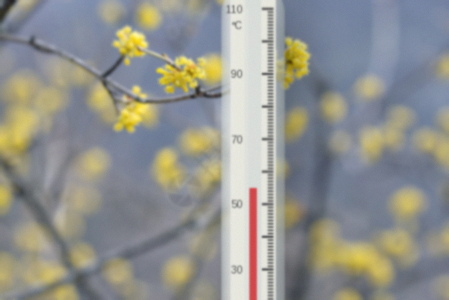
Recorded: 55 °C
